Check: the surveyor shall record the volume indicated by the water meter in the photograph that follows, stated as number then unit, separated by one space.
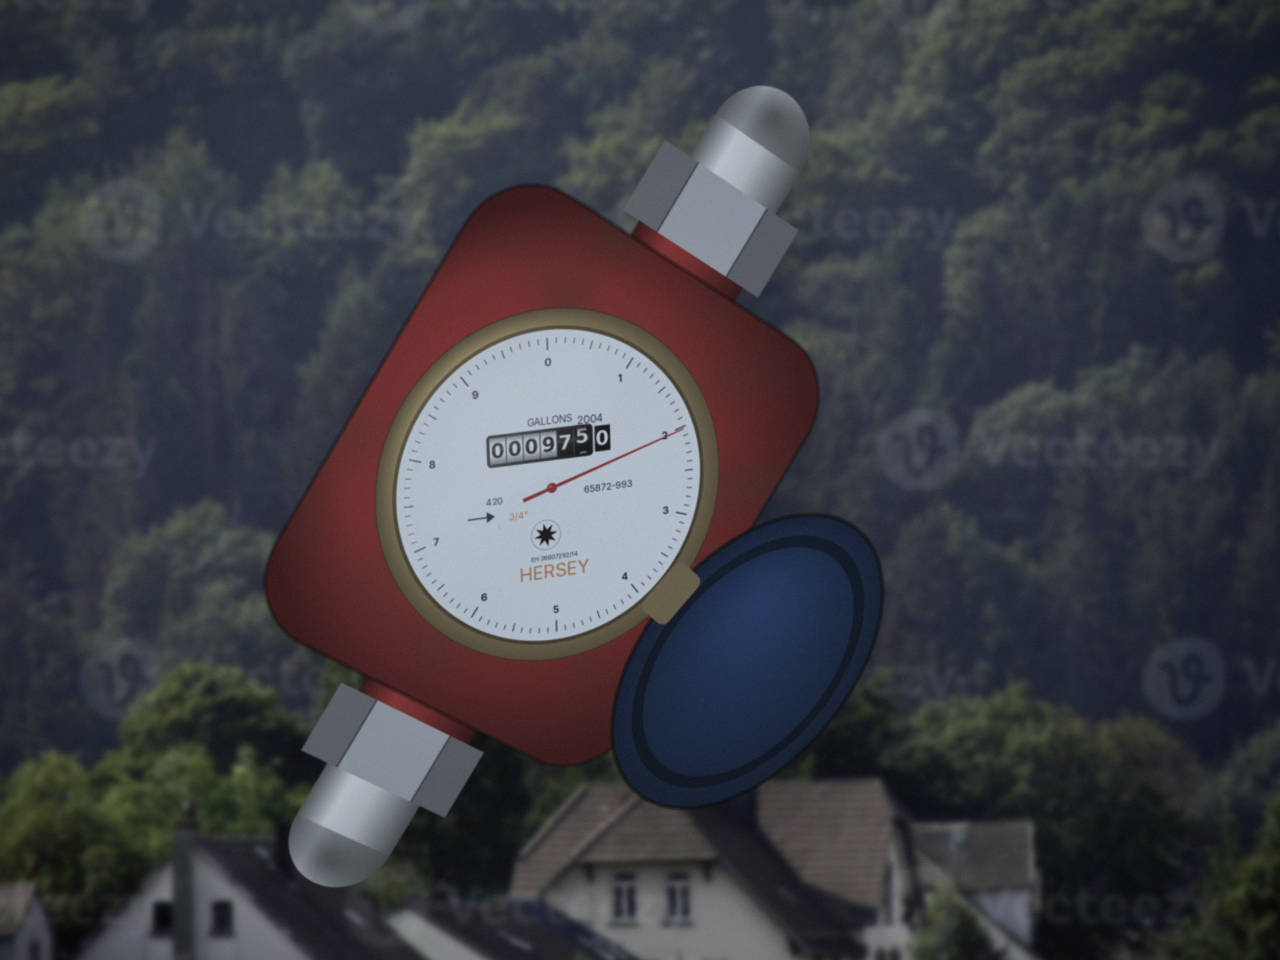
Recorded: 9752.0 gal
